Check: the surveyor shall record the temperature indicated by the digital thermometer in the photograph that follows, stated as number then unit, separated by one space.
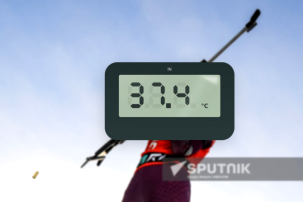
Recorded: 37.4 °C
